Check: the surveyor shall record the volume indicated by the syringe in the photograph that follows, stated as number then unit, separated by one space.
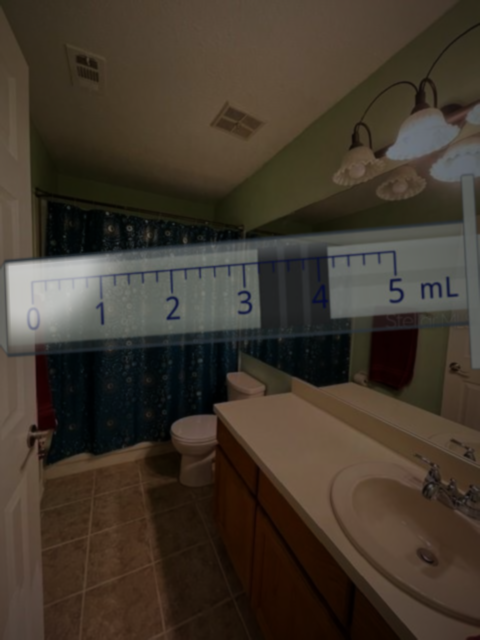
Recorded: 3.2 mL
